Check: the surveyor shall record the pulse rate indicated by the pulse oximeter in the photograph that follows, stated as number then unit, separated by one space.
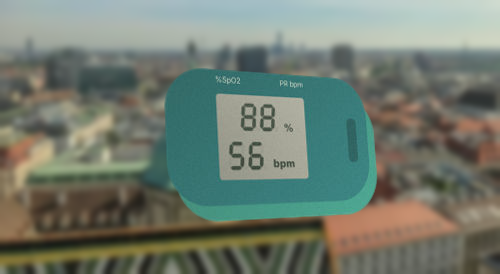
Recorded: 56 bpm
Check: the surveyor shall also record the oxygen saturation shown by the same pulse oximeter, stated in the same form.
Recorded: 88 %
